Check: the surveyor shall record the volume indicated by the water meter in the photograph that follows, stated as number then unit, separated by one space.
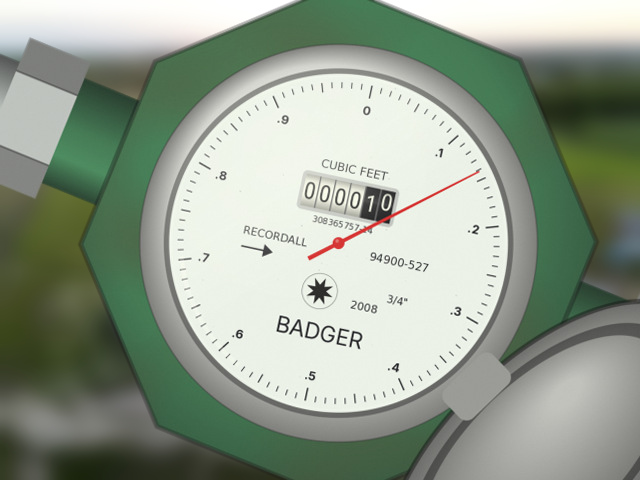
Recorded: 10.14 ft³
